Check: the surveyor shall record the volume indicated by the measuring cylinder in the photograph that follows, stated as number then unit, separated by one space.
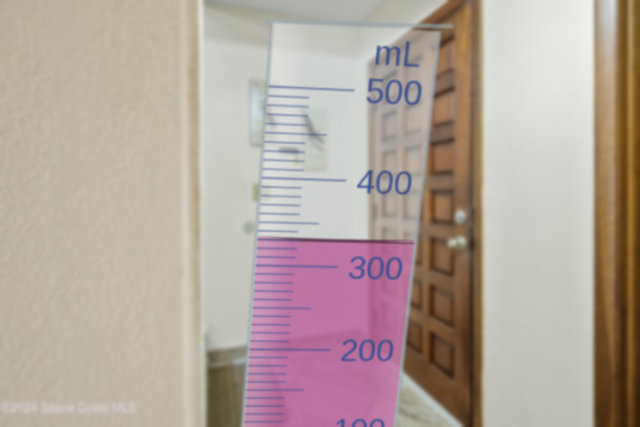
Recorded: 330 mL
